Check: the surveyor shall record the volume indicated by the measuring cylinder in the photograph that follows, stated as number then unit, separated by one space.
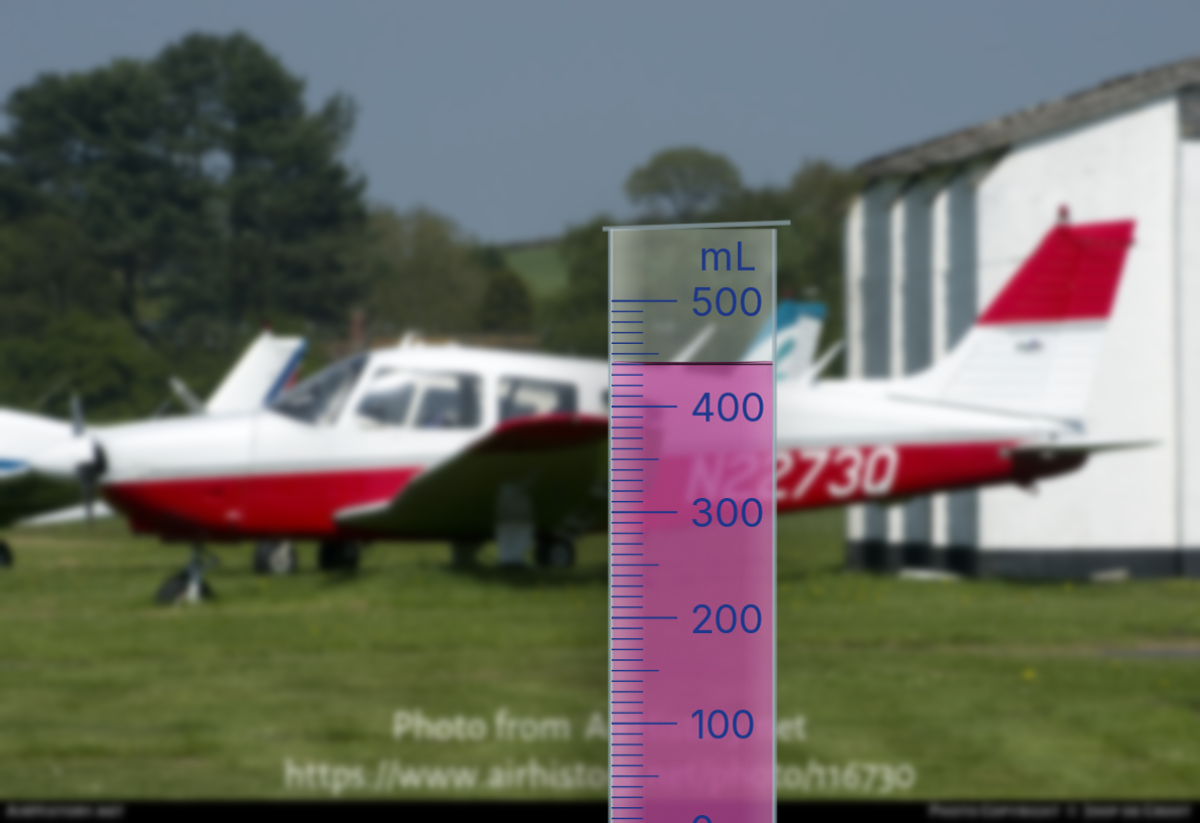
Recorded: 440 mL
